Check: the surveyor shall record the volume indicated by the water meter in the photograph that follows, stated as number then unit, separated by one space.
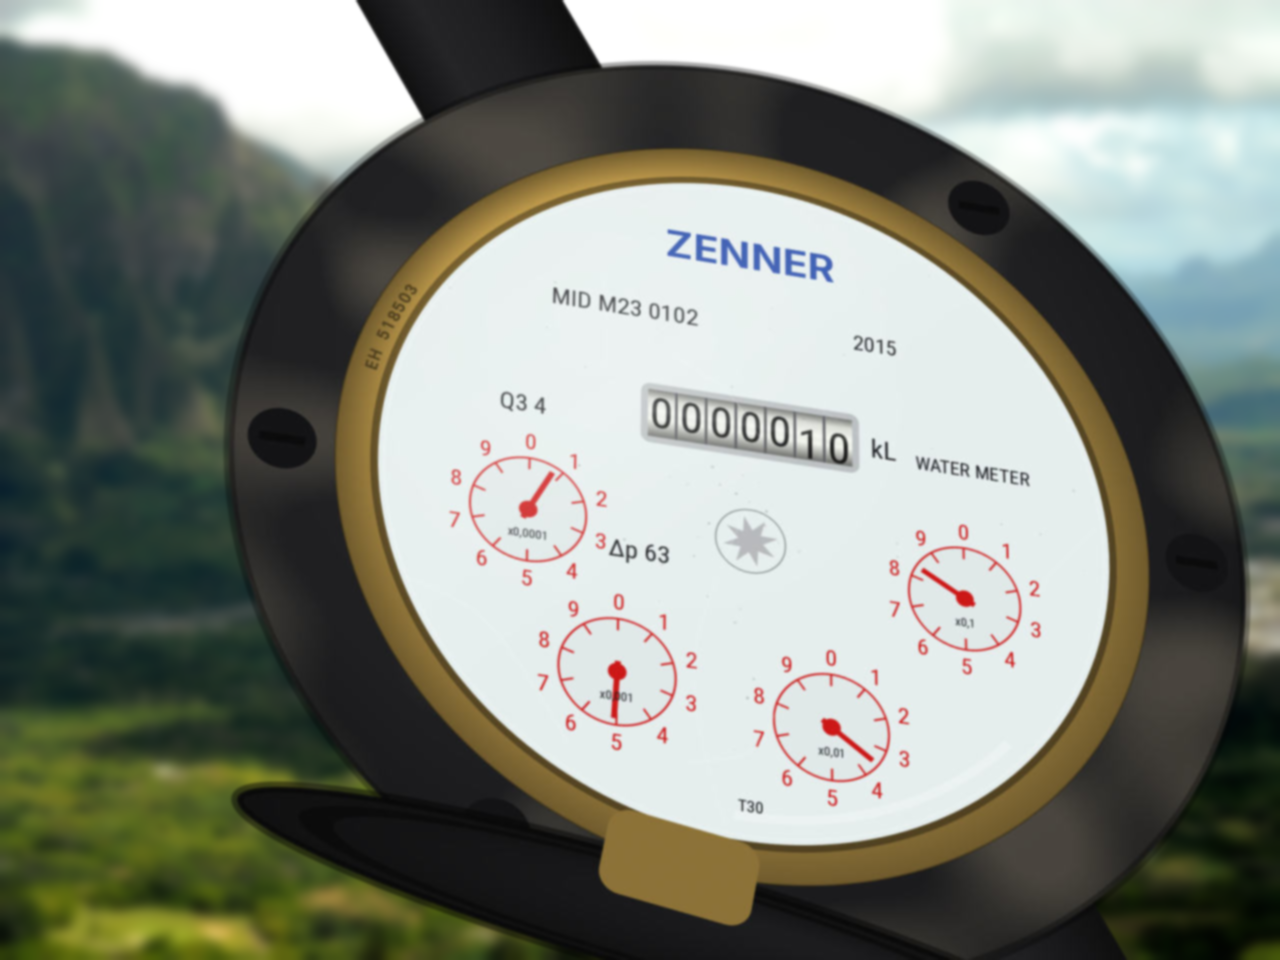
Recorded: 9.8350 kL
